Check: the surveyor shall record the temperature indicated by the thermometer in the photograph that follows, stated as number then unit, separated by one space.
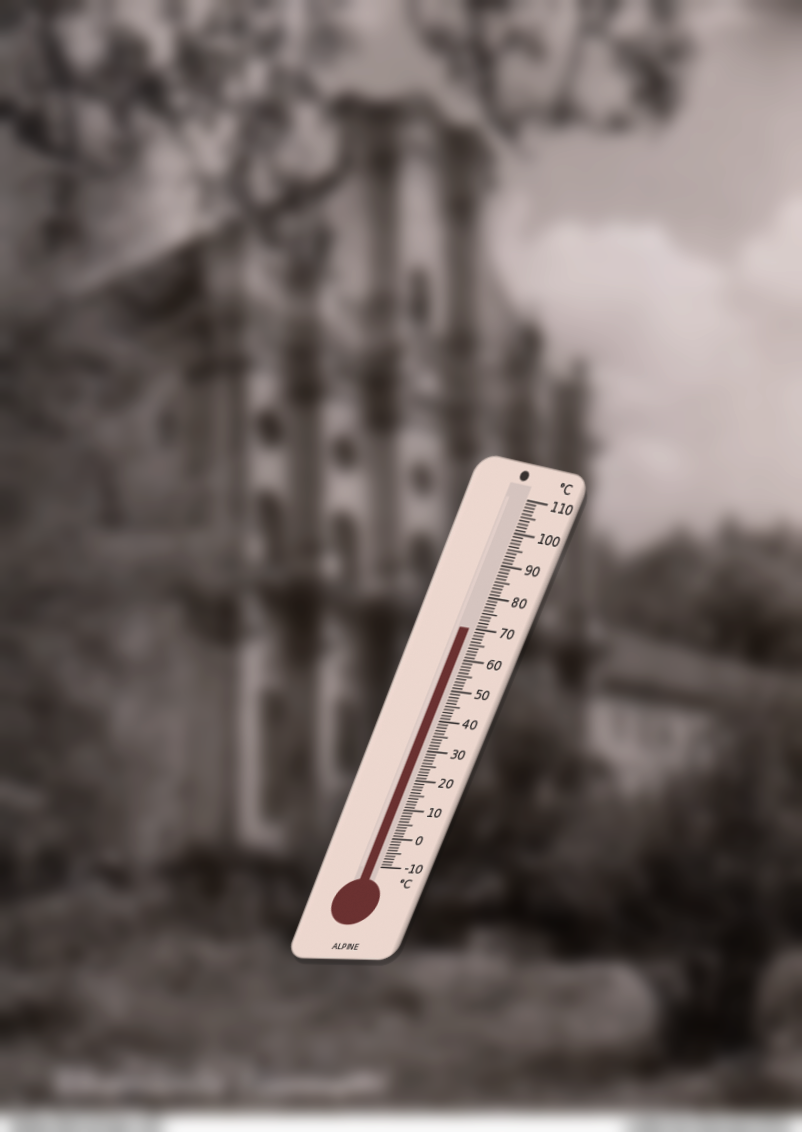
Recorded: 70 °C
